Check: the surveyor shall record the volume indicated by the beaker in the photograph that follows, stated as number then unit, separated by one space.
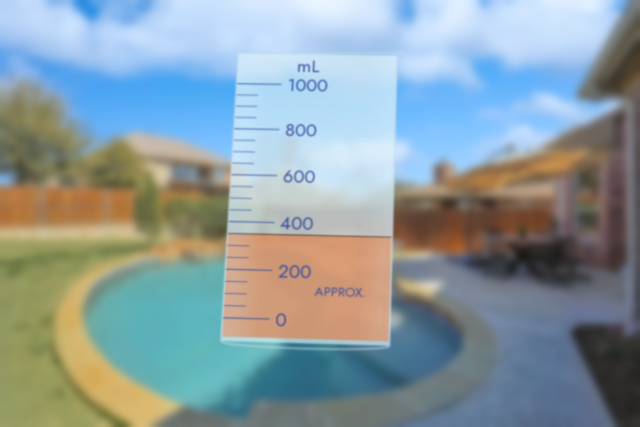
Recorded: 350 mL
